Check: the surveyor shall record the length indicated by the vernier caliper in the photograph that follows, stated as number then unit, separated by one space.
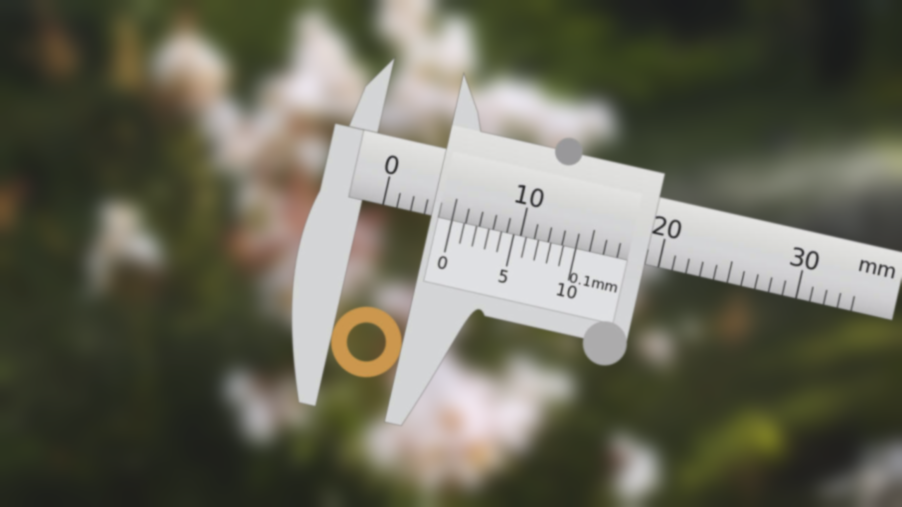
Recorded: 5.0 mm
